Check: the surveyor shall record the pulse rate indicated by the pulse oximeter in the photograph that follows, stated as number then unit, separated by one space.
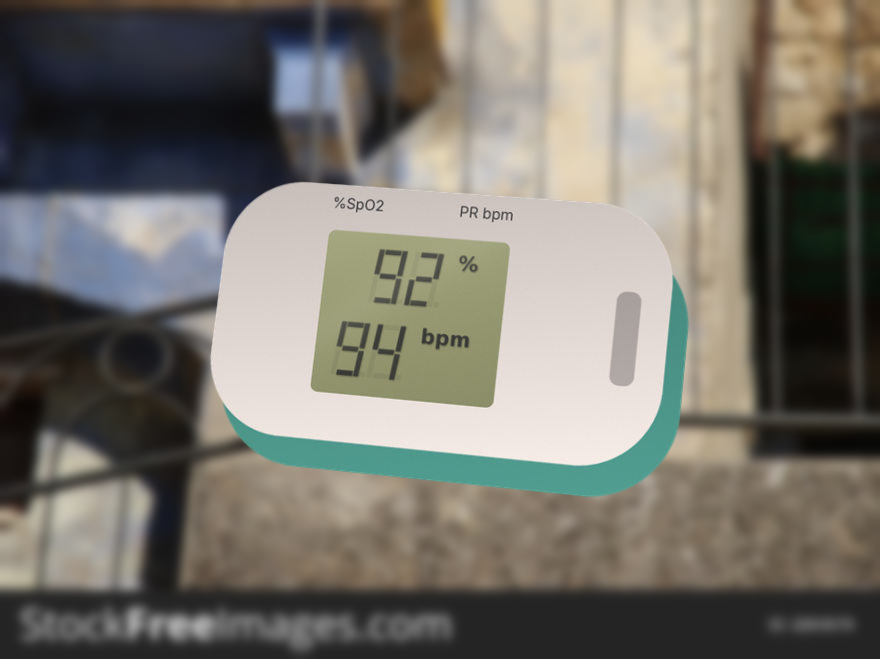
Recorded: 94 bpm
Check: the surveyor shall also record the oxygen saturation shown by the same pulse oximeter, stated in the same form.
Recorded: 92 %
